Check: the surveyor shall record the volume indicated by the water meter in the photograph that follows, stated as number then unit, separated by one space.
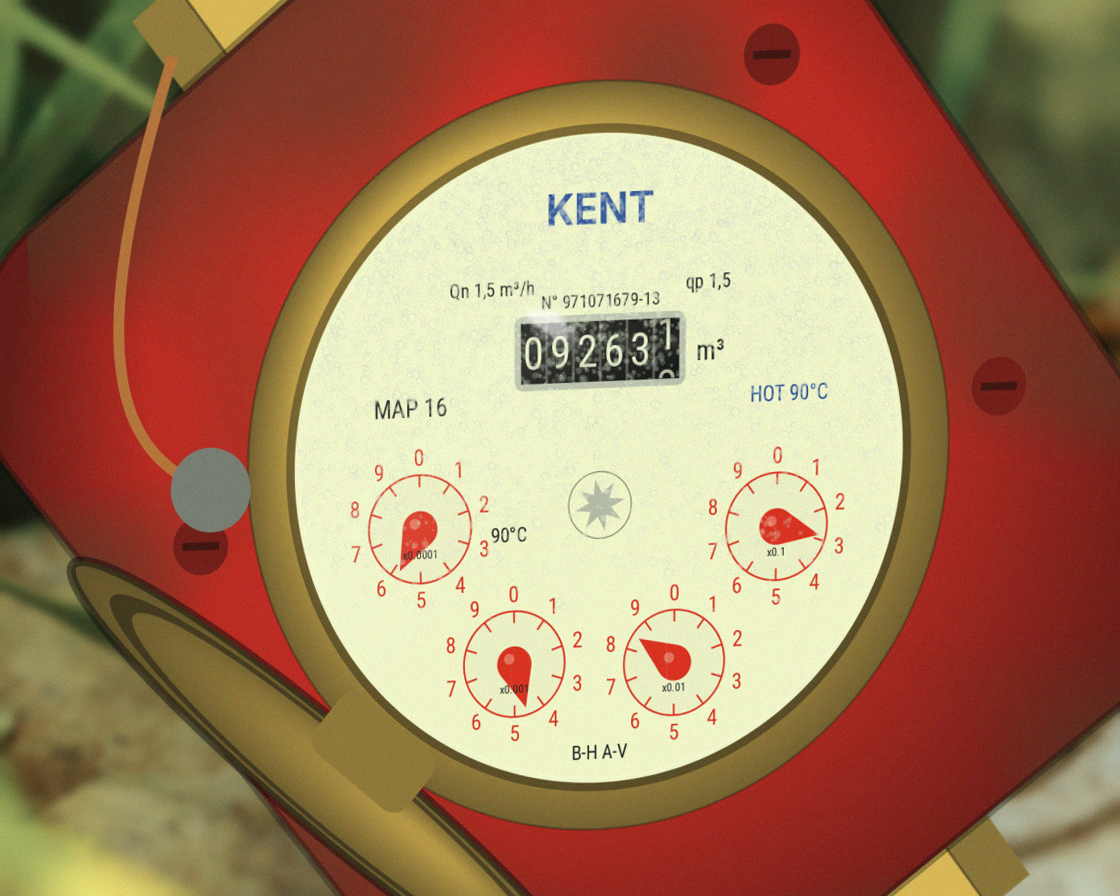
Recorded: 92631.2845 m³
